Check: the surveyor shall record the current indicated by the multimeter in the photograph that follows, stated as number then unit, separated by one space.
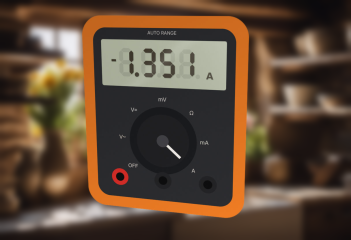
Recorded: -1.351 A
